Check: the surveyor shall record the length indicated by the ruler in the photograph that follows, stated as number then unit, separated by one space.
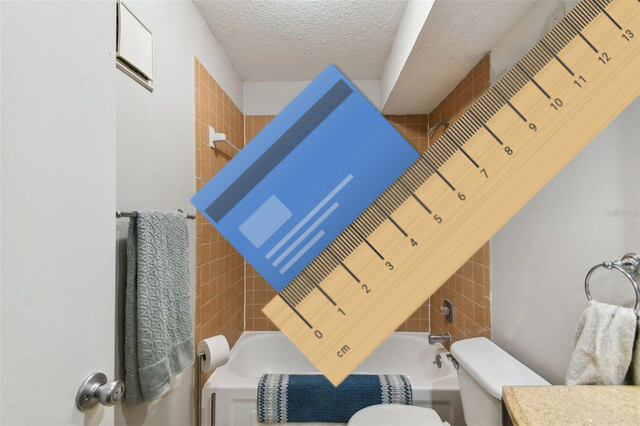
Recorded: 6 cm
